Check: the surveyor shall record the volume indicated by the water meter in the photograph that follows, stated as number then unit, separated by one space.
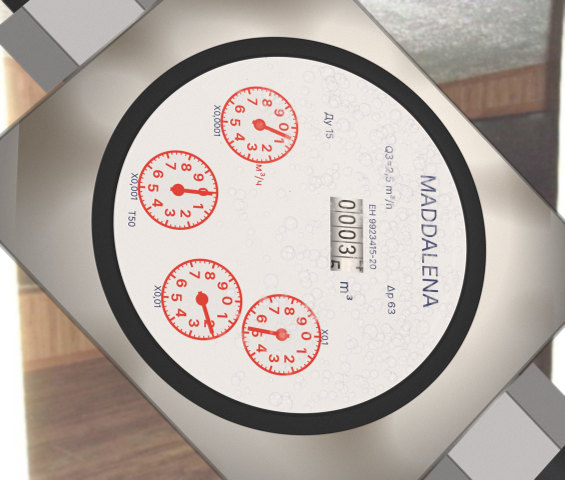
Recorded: 34.5200 m³
